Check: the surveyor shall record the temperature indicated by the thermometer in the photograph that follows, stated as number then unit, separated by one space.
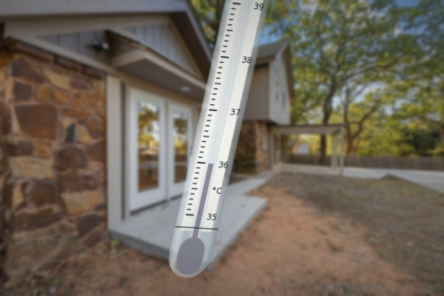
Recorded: 36 °C
